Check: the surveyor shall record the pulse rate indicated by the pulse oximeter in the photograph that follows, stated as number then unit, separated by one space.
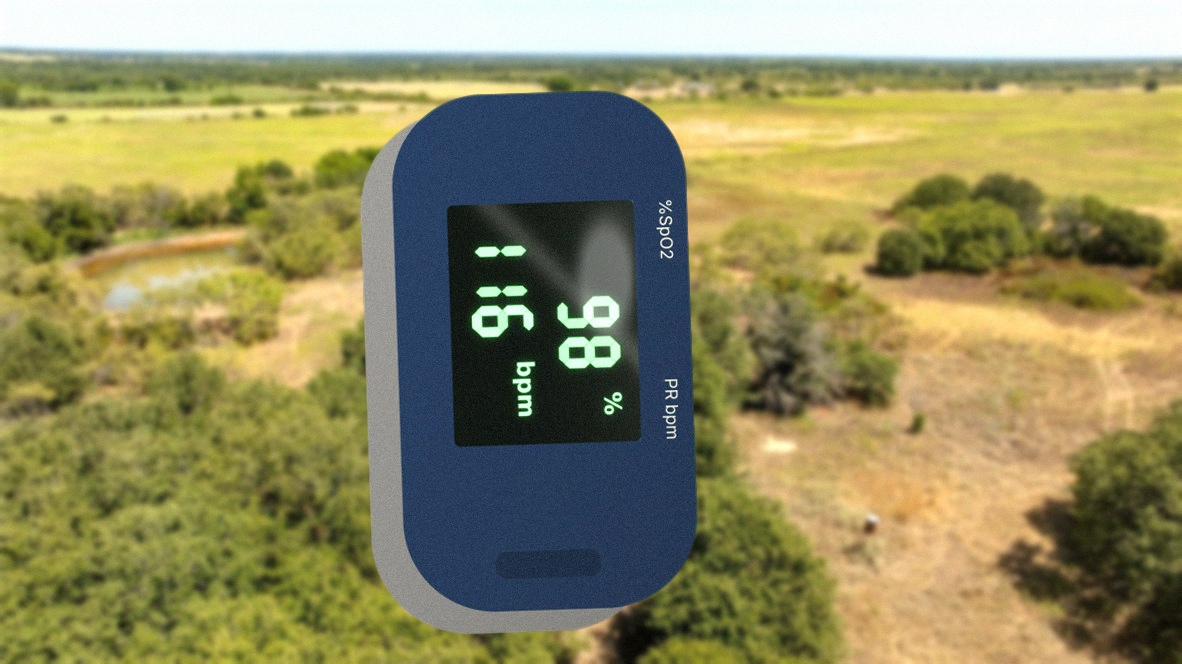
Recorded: 116 bpm
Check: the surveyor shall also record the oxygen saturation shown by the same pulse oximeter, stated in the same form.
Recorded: 98 %
